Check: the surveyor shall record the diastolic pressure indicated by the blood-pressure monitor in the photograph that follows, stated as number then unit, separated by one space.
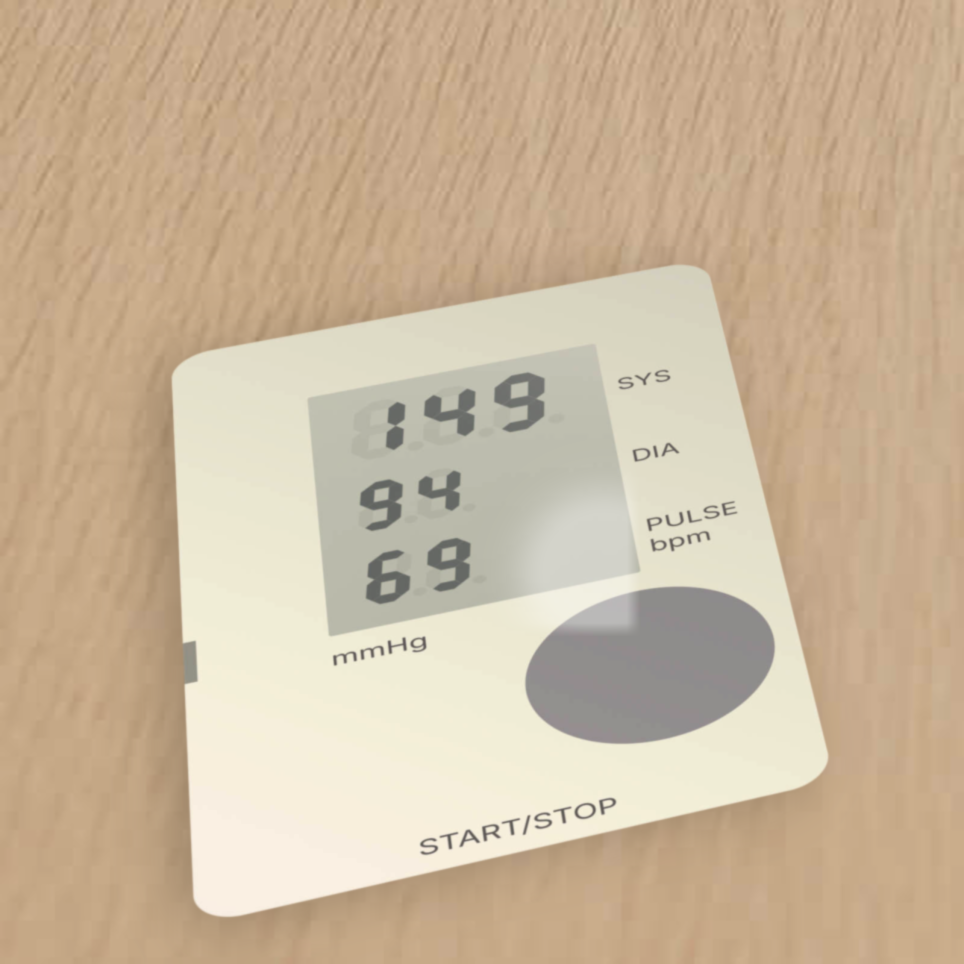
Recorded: 94 mmHg
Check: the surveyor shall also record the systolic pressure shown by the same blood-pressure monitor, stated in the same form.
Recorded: 149 mmHg
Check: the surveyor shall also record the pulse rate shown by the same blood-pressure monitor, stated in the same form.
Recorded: 69 bpm
